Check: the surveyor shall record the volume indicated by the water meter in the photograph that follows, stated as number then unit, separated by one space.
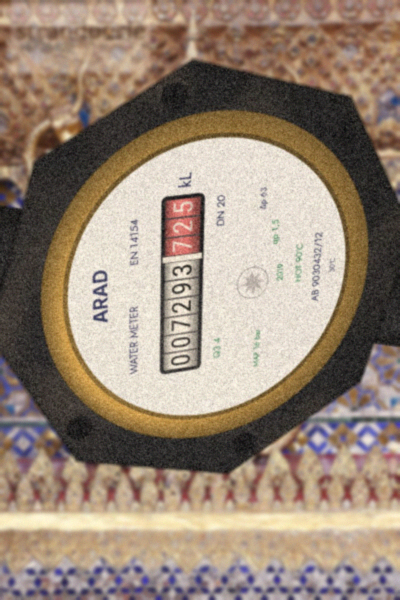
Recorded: 7293.725 kL
